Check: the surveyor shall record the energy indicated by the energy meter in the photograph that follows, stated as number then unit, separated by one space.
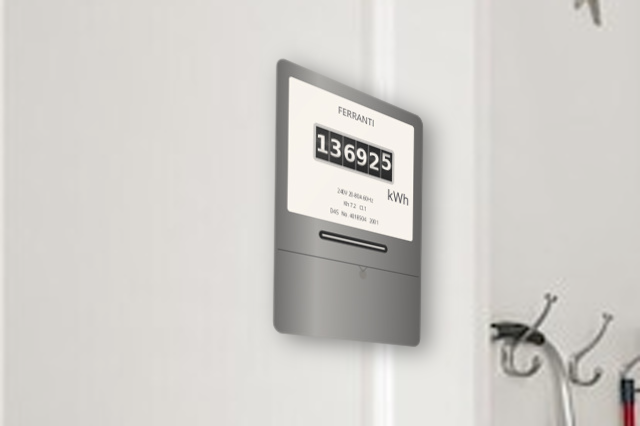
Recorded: 136925 kWh
